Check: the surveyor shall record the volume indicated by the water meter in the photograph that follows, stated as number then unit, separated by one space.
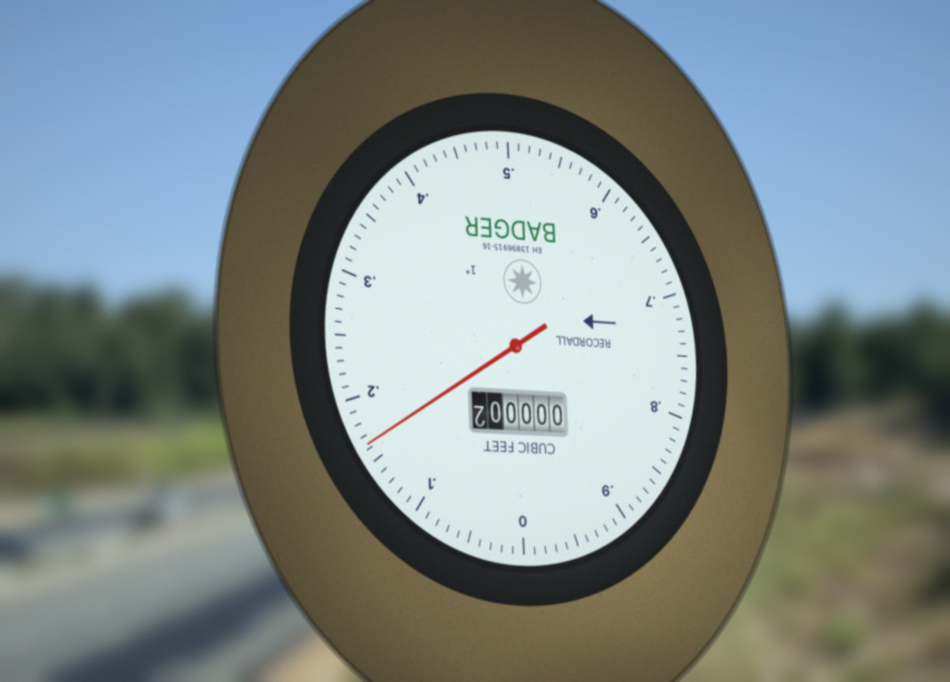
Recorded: 2.16 ft³
